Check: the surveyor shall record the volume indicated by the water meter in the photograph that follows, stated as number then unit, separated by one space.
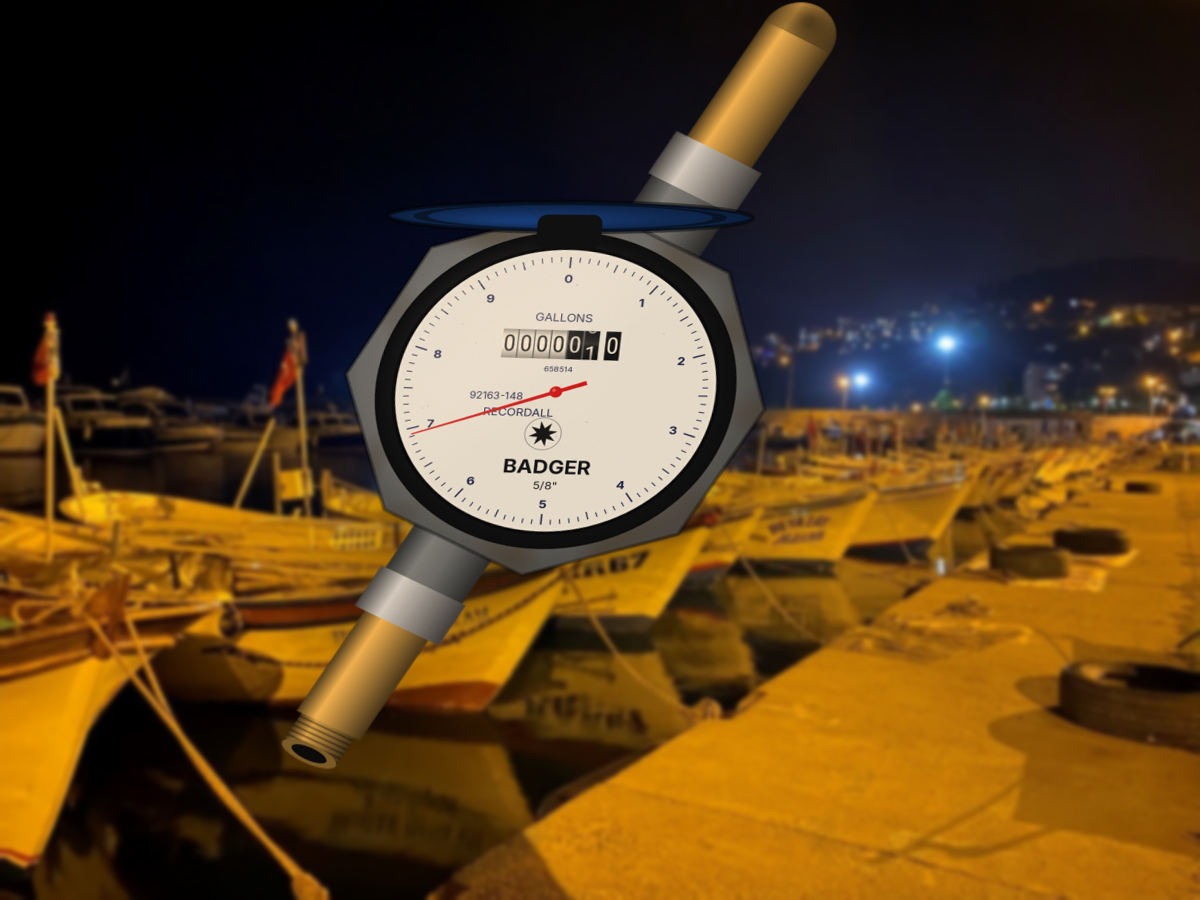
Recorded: 6.9 gal
